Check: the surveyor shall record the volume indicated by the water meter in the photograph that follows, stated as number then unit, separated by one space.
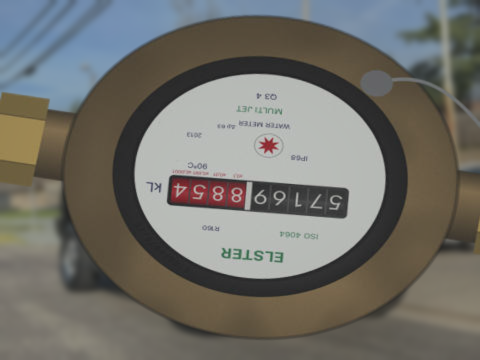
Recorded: 57169.8854 kL
